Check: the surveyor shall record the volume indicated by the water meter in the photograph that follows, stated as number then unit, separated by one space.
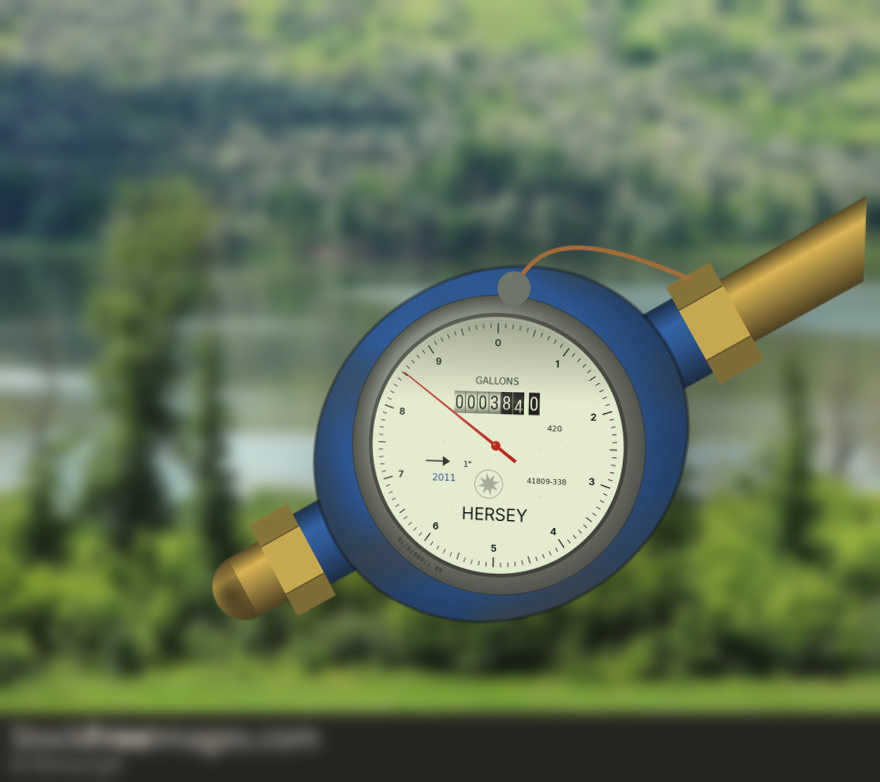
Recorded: 3838.5 gal
